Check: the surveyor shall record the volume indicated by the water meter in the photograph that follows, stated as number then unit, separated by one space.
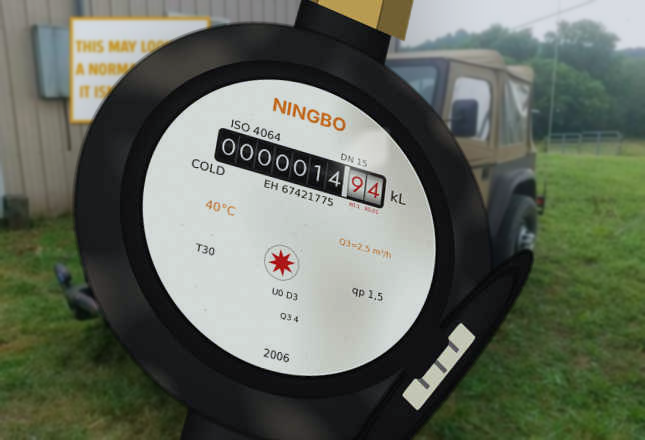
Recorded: 14.94 kL
